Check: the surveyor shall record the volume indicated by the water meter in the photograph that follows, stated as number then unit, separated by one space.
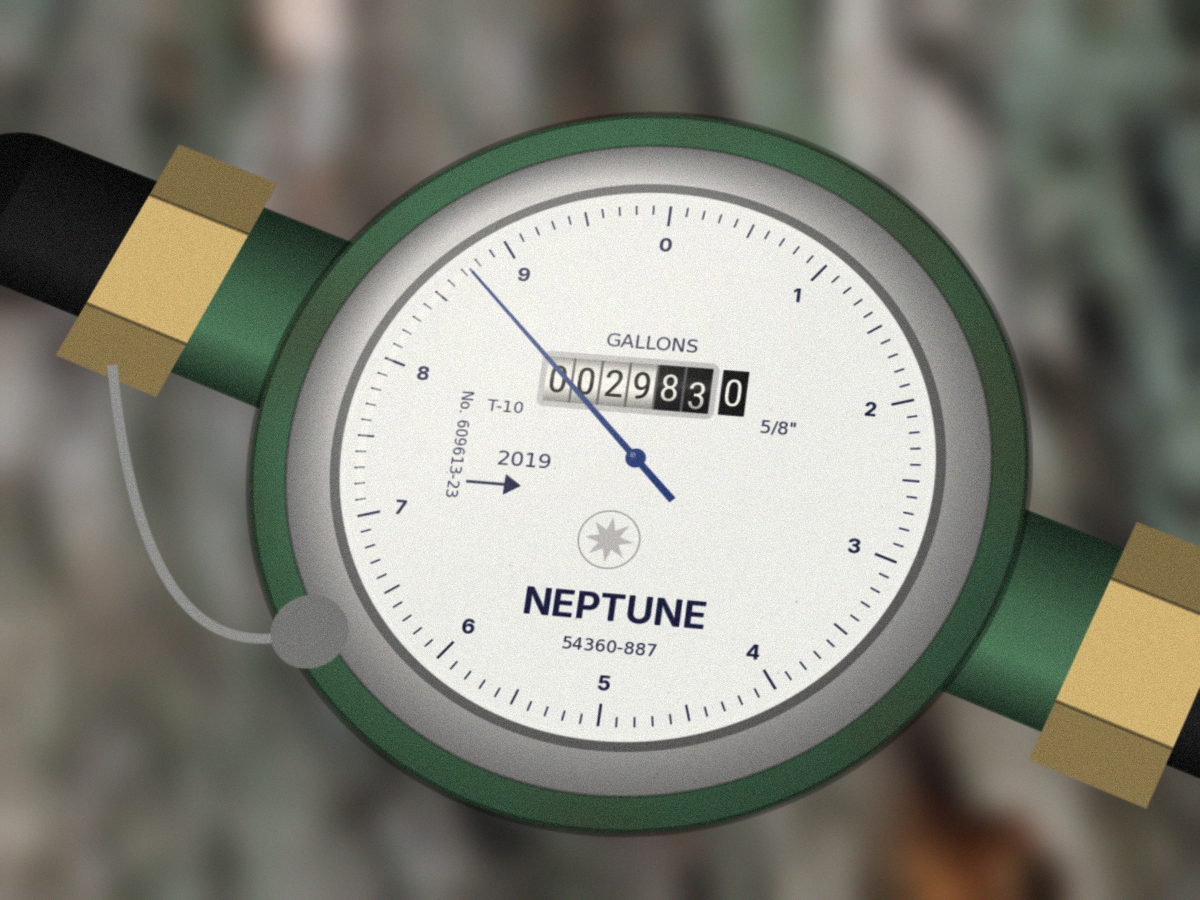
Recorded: 29828.7 gal
